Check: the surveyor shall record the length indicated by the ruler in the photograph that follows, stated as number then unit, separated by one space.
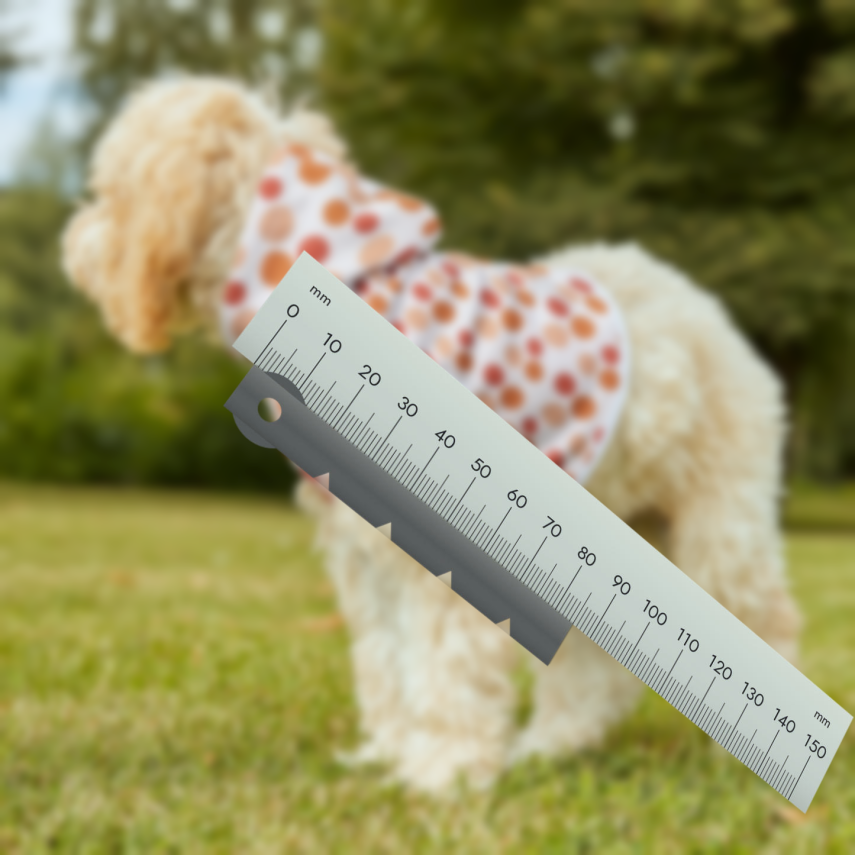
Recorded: 85 mm
